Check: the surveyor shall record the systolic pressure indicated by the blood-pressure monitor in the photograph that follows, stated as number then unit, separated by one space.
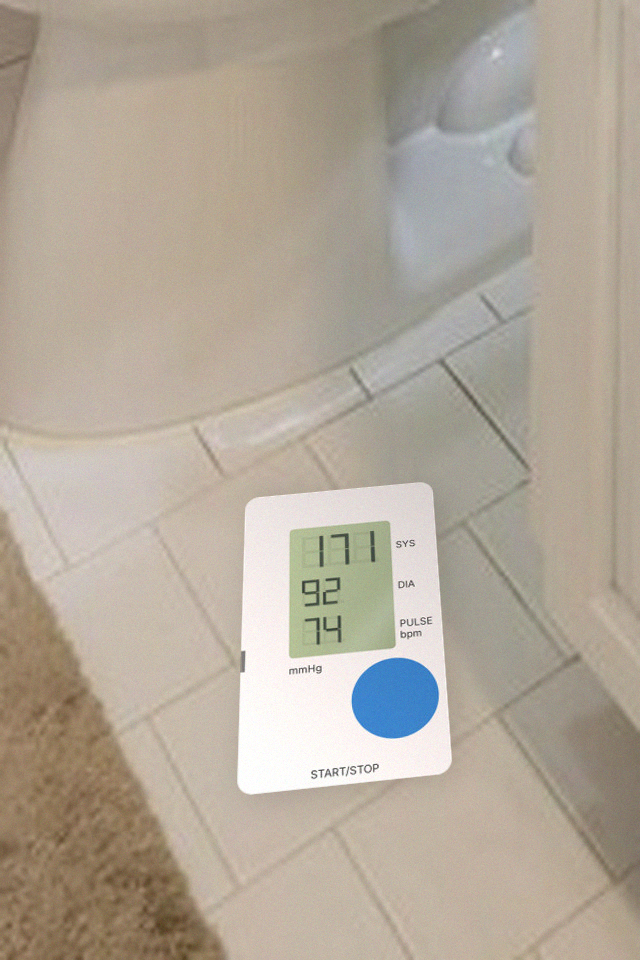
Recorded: 171 mmHg
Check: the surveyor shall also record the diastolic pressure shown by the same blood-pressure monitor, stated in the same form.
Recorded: 92 mmHg
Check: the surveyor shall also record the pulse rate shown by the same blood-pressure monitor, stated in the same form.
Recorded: 74 bpm
